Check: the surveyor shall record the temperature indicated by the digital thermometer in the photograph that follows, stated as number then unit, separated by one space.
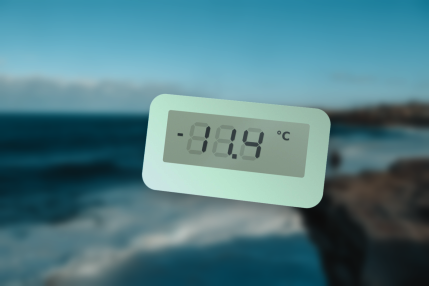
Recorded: -11.4 °C
